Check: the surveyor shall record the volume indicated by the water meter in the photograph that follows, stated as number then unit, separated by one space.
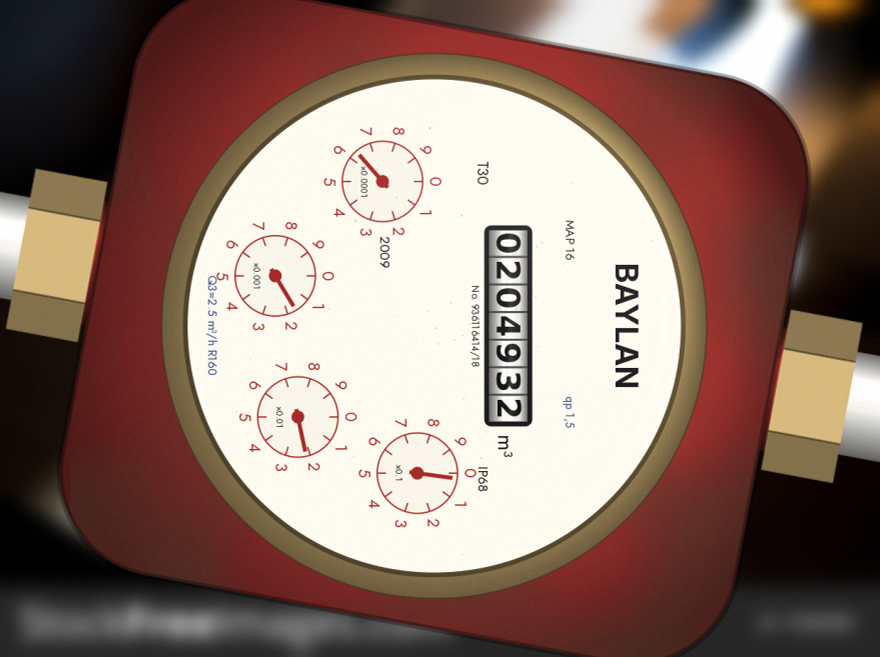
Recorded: 204932.0216 m³
